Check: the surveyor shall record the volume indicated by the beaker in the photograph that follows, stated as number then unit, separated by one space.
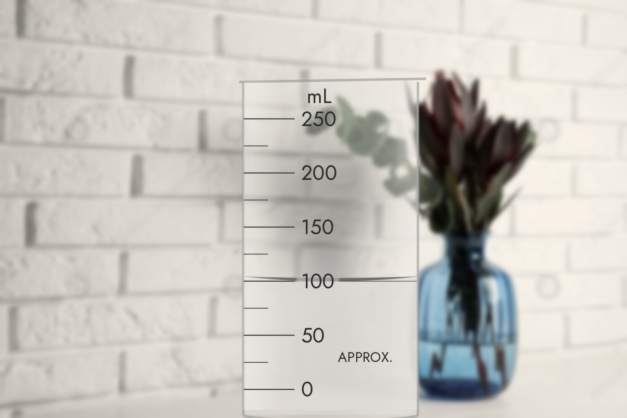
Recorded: 100 mL
